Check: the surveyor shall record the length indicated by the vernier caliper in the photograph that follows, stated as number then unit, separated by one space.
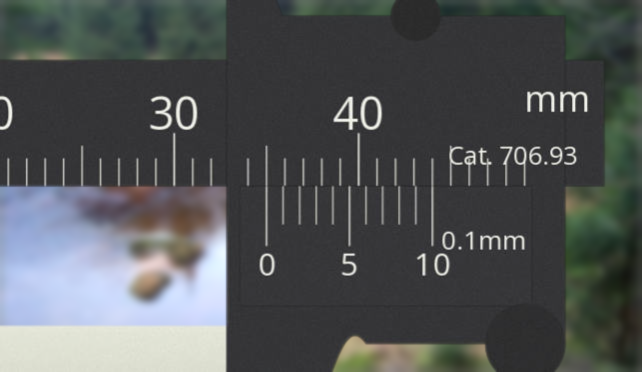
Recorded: 35.0 mm
